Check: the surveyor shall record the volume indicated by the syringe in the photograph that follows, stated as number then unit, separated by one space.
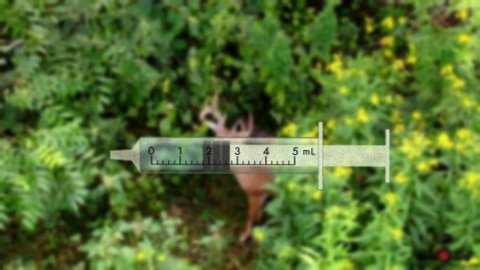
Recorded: 1.8 mL
